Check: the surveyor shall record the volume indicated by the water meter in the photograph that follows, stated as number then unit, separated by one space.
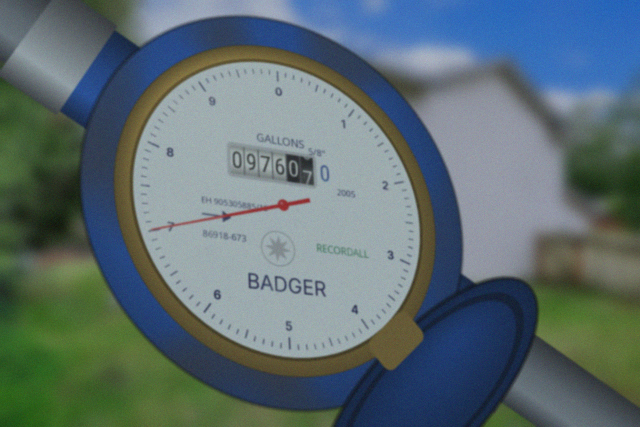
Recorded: 976067.0 gal
